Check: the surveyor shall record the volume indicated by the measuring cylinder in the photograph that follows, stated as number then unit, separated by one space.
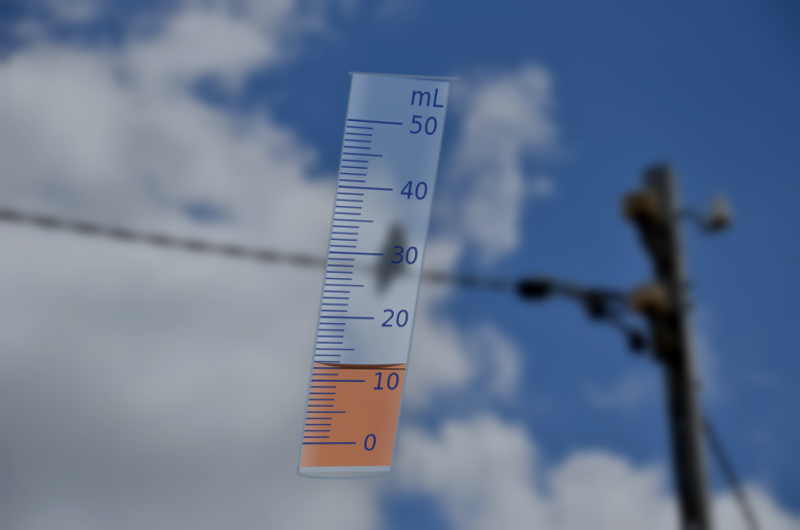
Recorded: 12 mL
